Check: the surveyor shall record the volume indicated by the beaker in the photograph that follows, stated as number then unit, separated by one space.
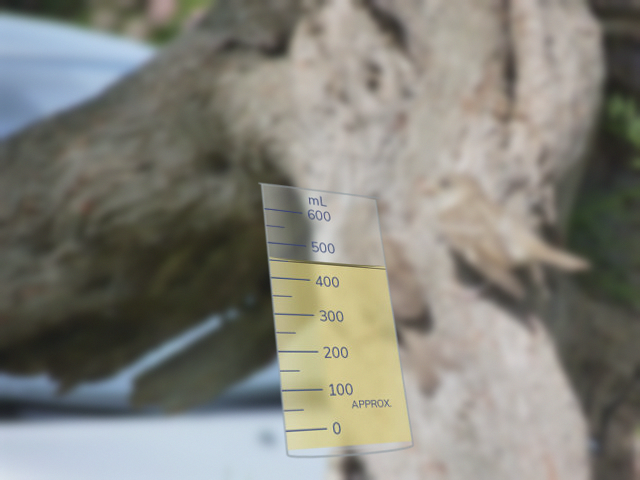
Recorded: 450 mL
